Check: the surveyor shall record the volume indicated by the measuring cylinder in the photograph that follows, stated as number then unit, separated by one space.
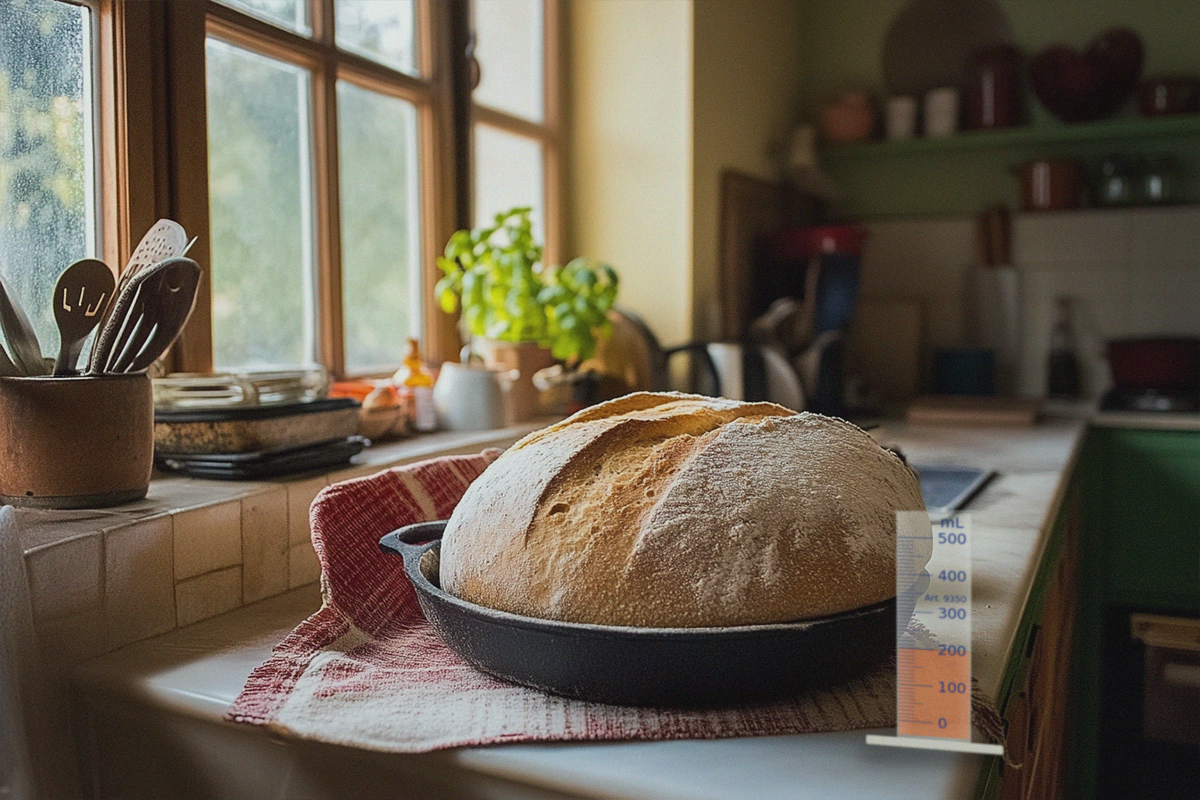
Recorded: 200 mL
